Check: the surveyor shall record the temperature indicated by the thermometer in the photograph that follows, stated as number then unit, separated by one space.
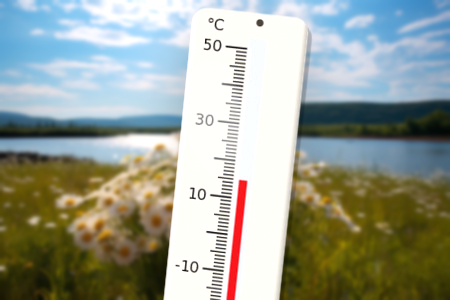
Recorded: 15 °C
